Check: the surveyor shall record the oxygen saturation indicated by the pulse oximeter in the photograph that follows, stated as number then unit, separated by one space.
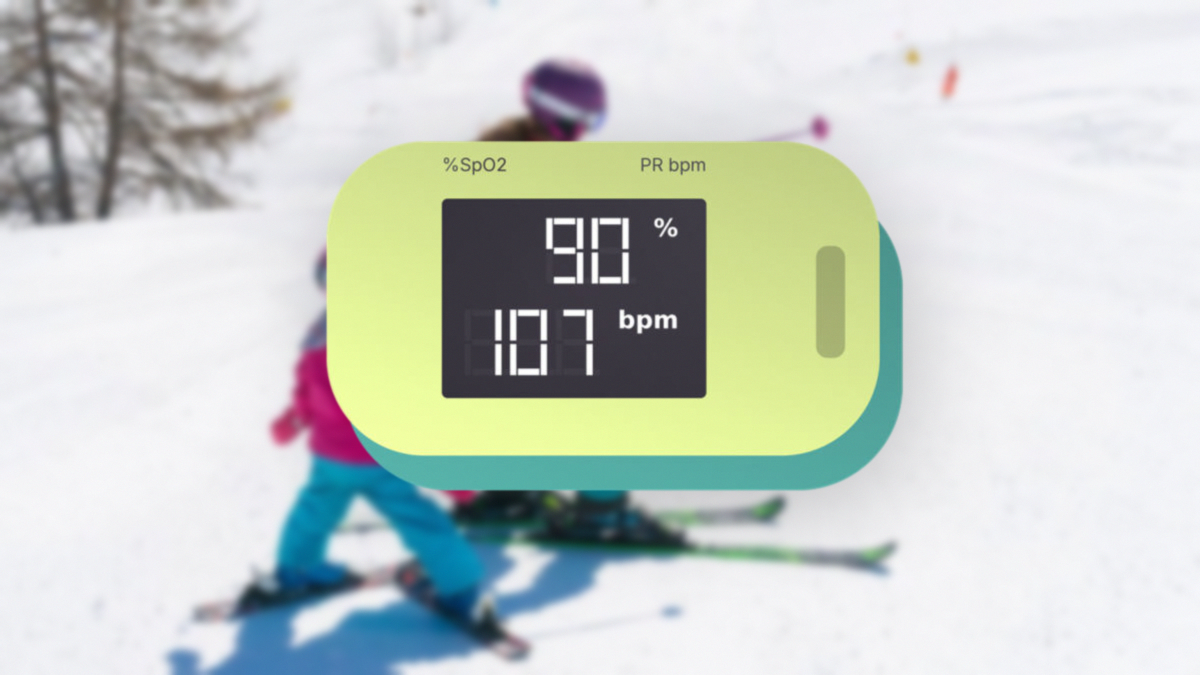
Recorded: 90 %
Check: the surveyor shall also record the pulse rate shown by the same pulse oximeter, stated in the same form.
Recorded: 107 bpm
